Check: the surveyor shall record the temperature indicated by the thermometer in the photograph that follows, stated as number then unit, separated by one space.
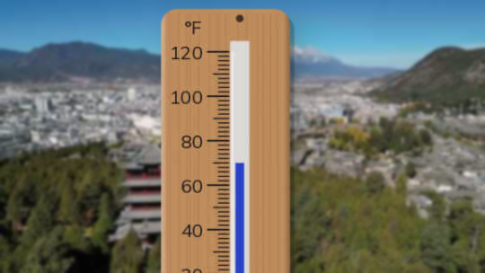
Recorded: 70 °F
